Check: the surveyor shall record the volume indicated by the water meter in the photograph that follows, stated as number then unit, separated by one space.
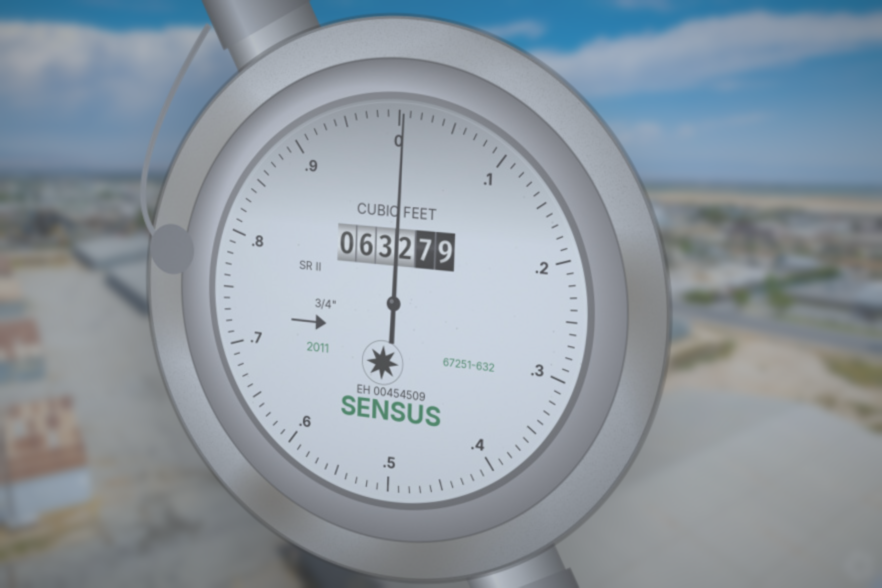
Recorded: 63279.00 ft³
